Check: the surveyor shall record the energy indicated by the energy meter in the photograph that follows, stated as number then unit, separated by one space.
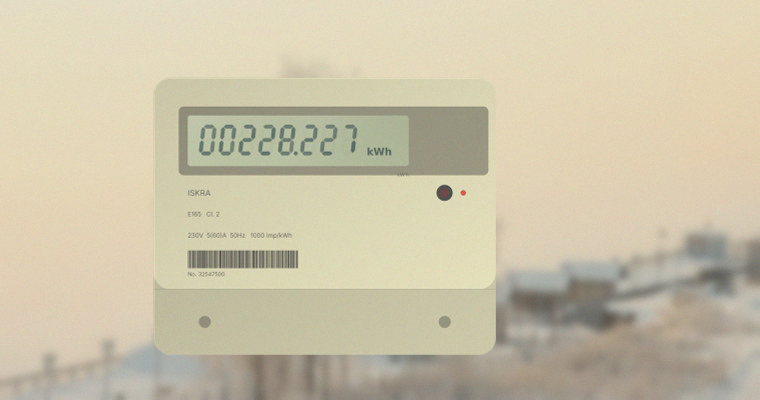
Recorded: 228.227 kWh
